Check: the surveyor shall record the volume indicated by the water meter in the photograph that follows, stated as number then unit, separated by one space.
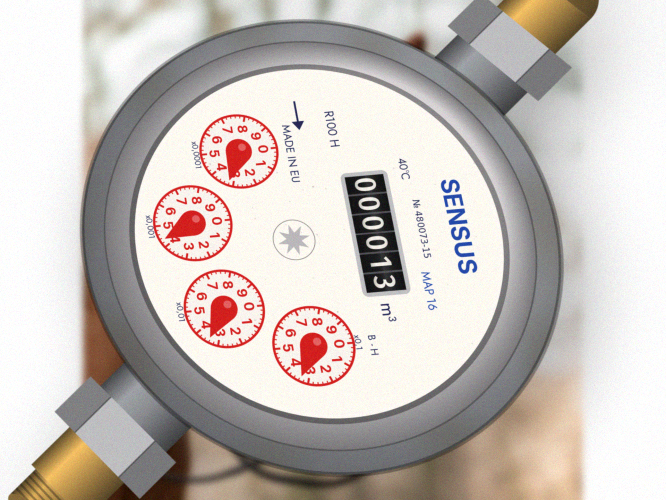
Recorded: 13.3343 m³
